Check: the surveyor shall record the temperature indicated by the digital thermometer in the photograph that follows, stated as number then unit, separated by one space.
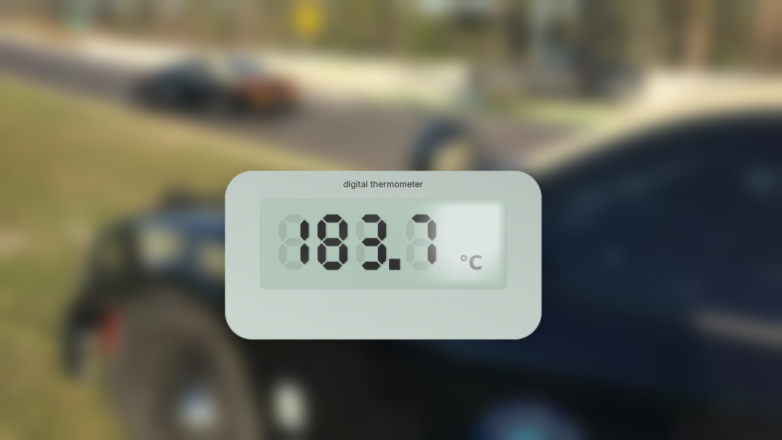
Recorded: 183.7 °C
